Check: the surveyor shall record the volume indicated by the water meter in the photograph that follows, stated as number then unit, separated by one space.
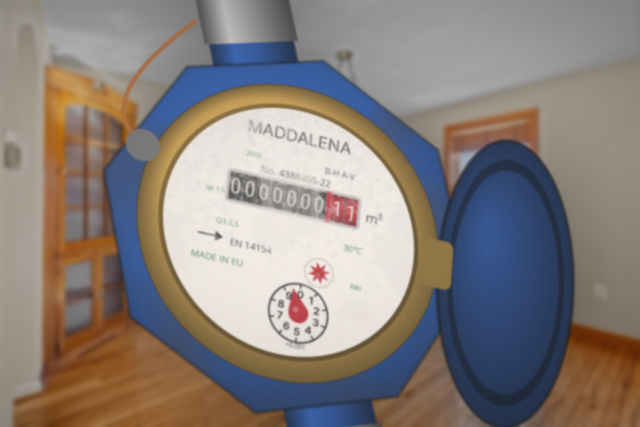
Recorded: 0.109 m³
